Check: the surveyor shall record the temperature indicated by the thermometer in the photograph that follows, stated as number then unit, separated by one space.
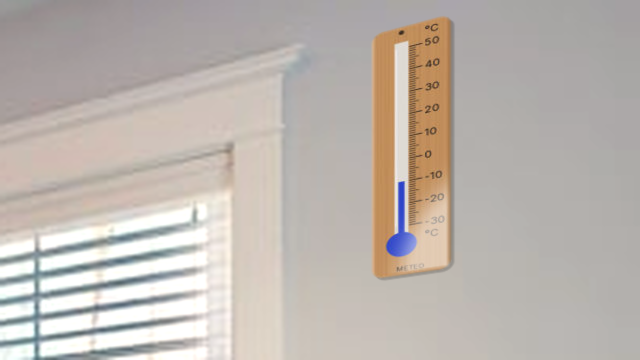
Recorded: -10 °C
